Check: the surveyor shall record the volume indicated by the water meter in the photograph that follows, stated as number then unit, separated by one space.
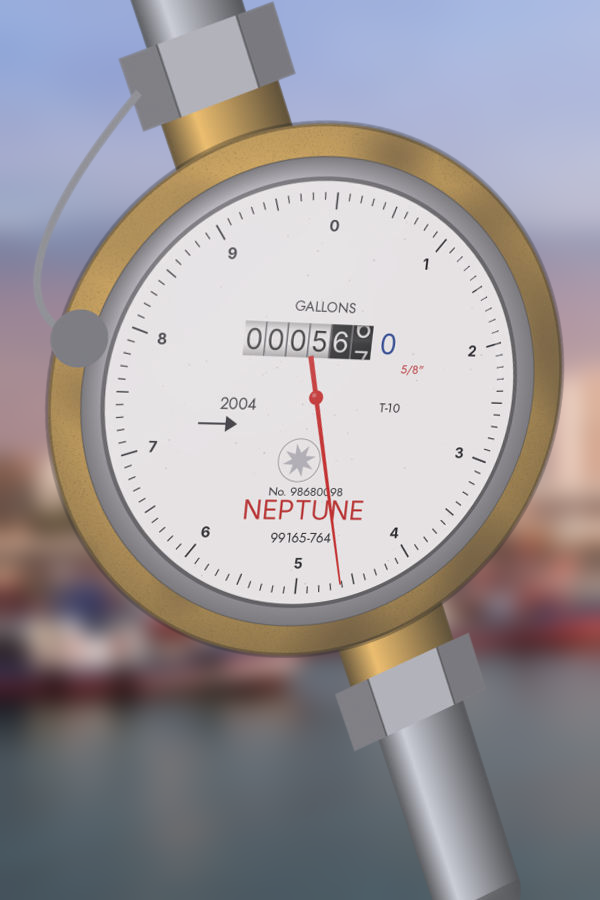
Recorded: 5664.6 gal
